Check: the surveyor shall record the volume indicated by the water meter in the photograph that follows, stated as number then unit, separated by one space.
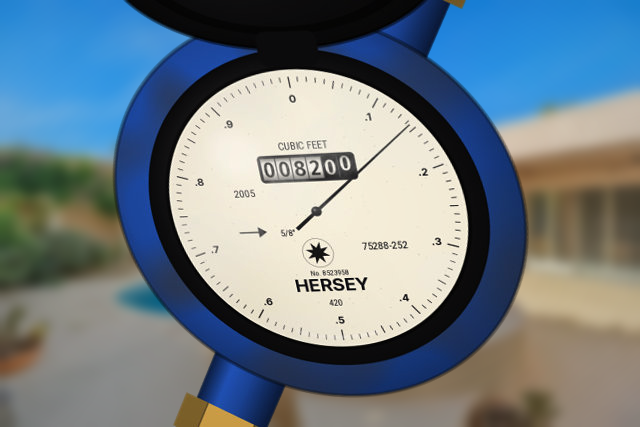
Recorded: 8200.14 ft³
